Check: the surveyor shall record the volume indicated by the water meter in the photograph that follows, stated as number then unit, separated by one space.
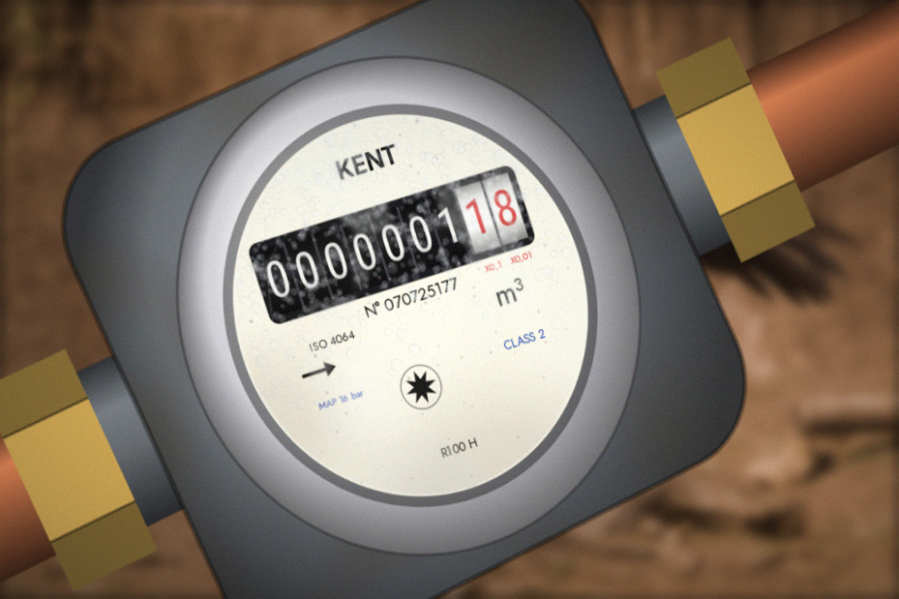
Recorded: 1.18 m³
